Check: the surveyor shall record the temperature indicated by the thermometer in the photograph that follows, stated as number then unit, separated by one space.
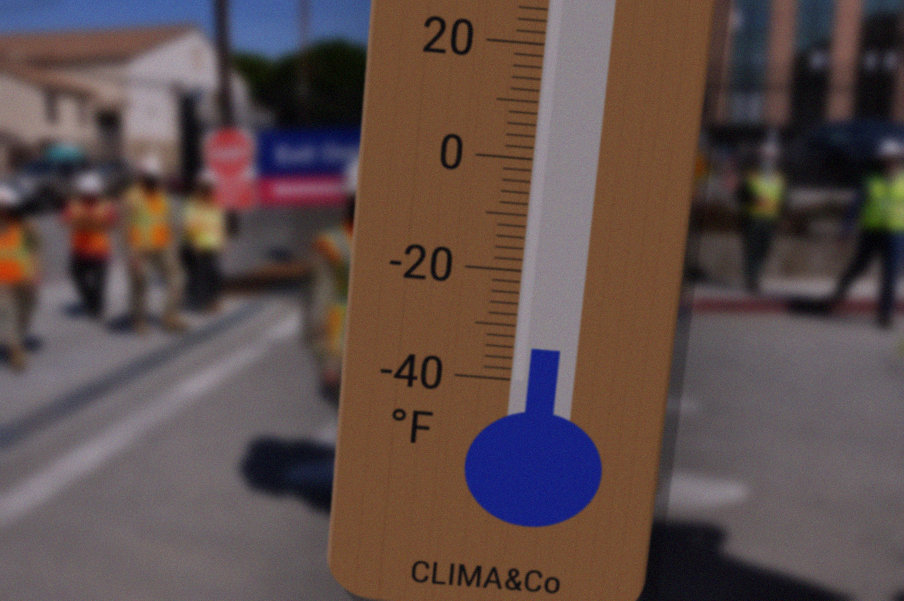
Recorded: -34 °F
